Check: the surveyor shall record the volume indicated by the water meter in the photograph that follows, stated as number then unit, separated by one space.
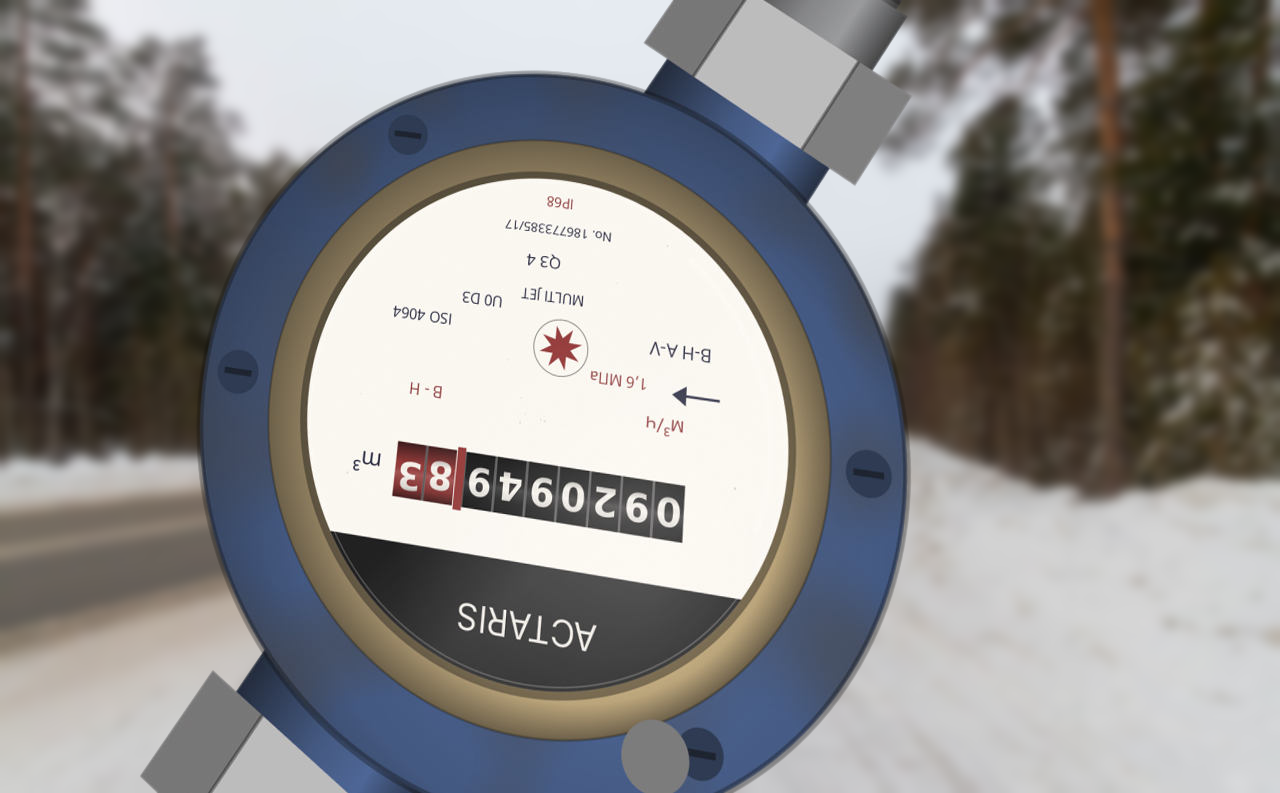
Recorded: 920949.83 m³
